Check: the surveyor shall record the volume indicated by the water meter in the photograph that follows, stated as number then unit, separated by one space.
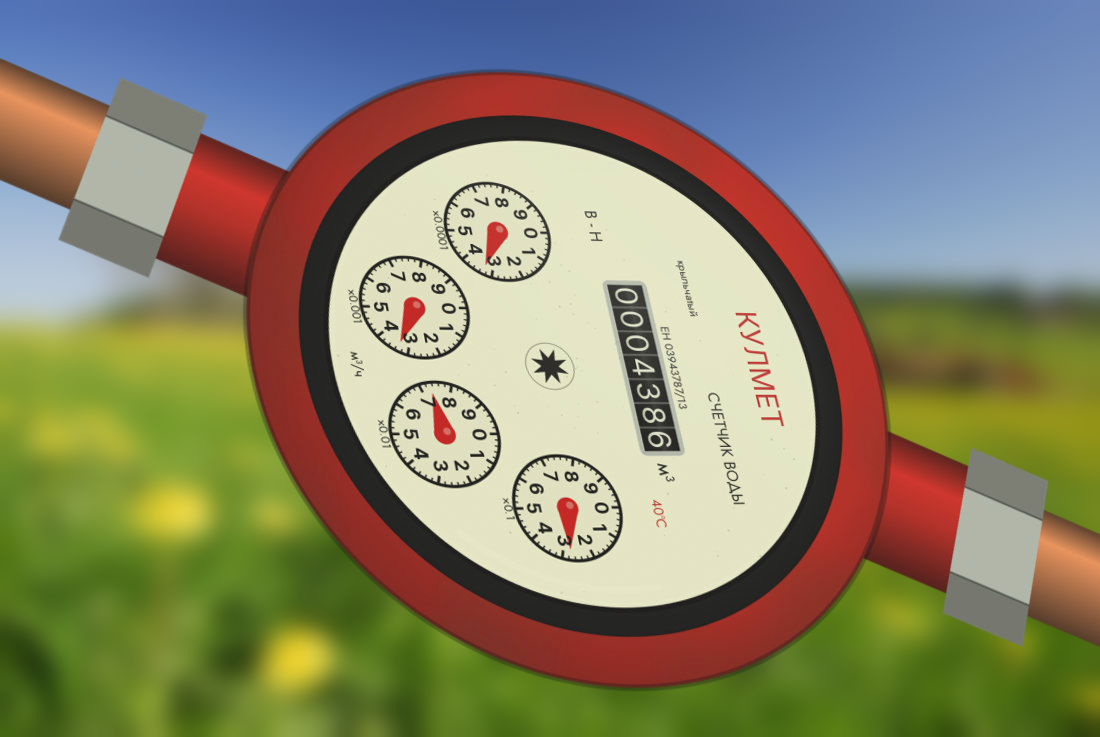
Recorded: 4386.2733 m³
